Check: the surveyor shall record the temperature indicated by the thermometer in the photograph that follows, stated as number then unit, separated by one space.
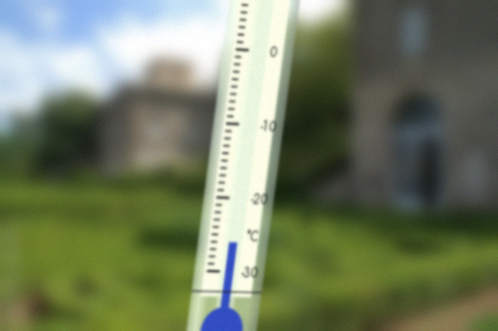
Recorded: -26 °C
